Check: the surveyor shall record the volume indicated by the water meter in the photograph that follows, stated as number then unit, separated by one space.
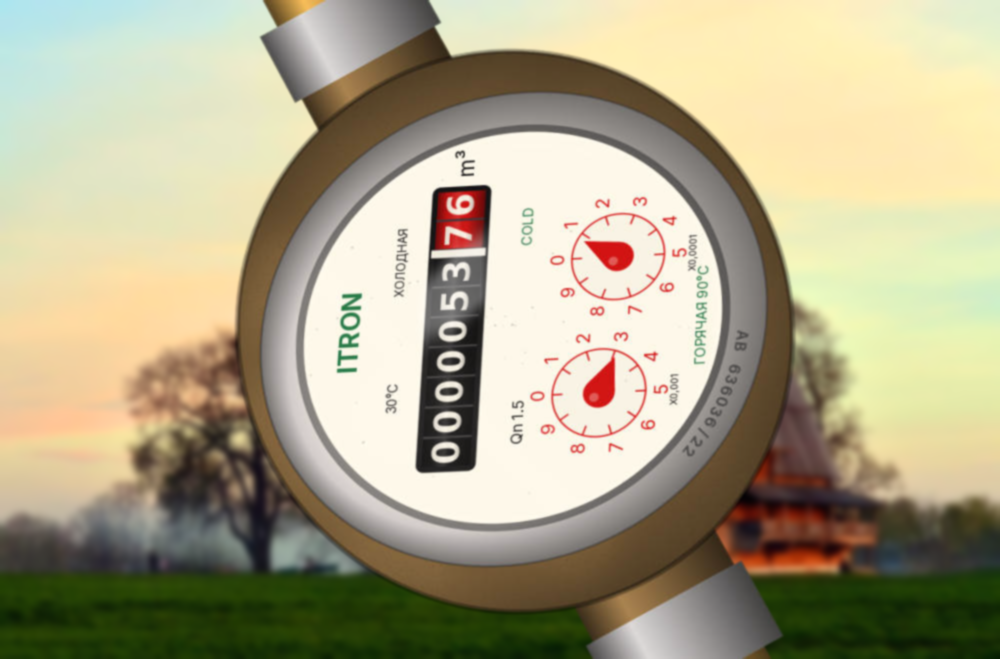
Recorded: 53.7630 m³
